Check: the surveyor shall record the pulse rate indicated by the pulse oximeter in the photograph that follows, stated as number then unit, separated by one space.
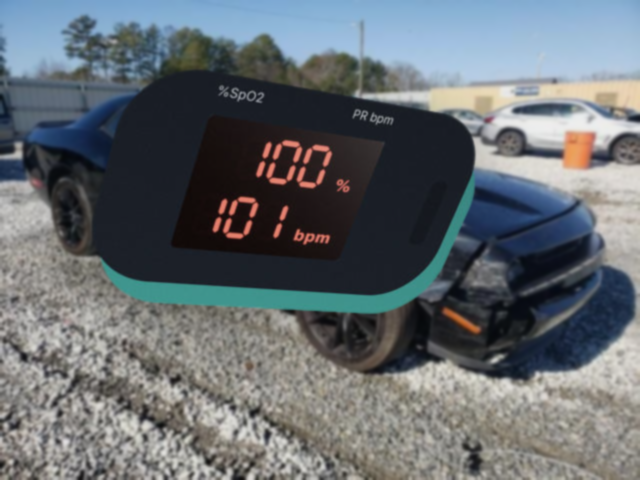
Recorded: 101 bpm
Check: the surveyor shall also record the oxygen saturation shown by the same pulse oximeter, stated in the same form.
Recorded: 100 %
